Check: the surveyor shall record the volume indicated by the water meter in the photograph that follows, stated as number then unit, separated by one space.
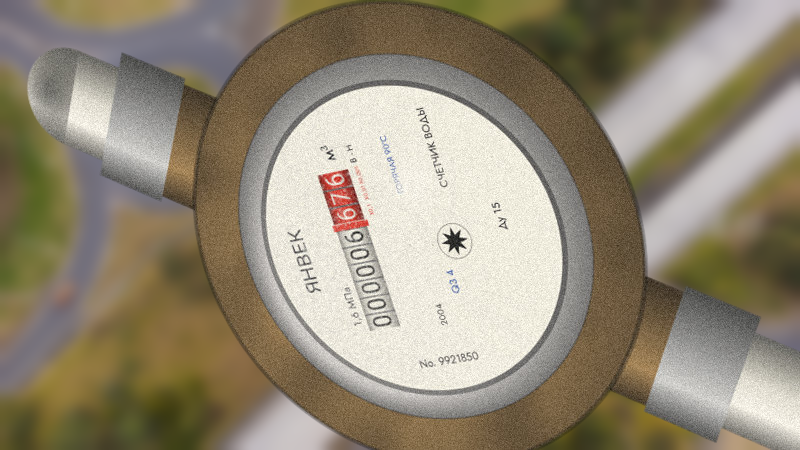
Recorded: 6.676 m³
